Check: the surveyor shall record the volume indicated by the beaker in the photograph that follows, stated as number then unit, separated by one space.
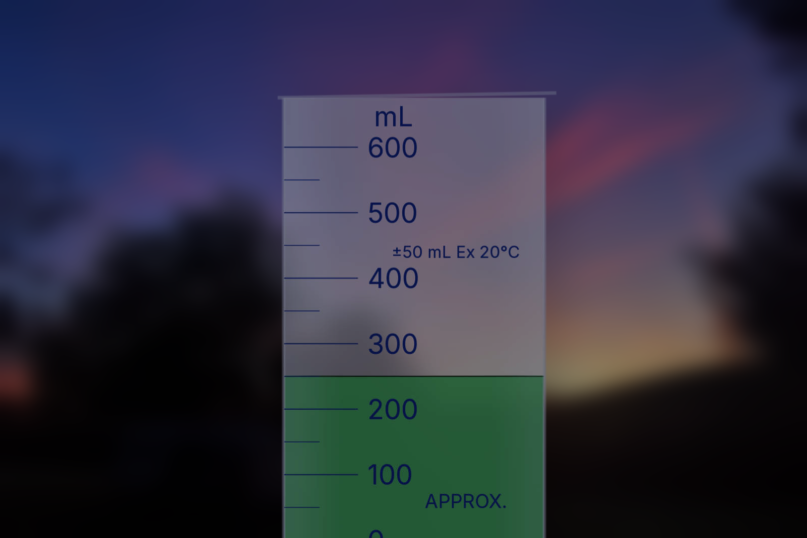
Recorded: 250 mL
